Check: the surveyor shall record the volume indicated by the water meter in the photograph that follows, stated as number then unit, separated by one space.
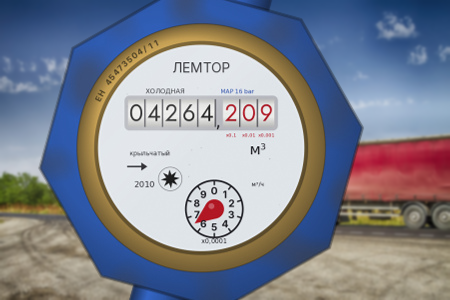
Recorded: 4264.2096 m³
